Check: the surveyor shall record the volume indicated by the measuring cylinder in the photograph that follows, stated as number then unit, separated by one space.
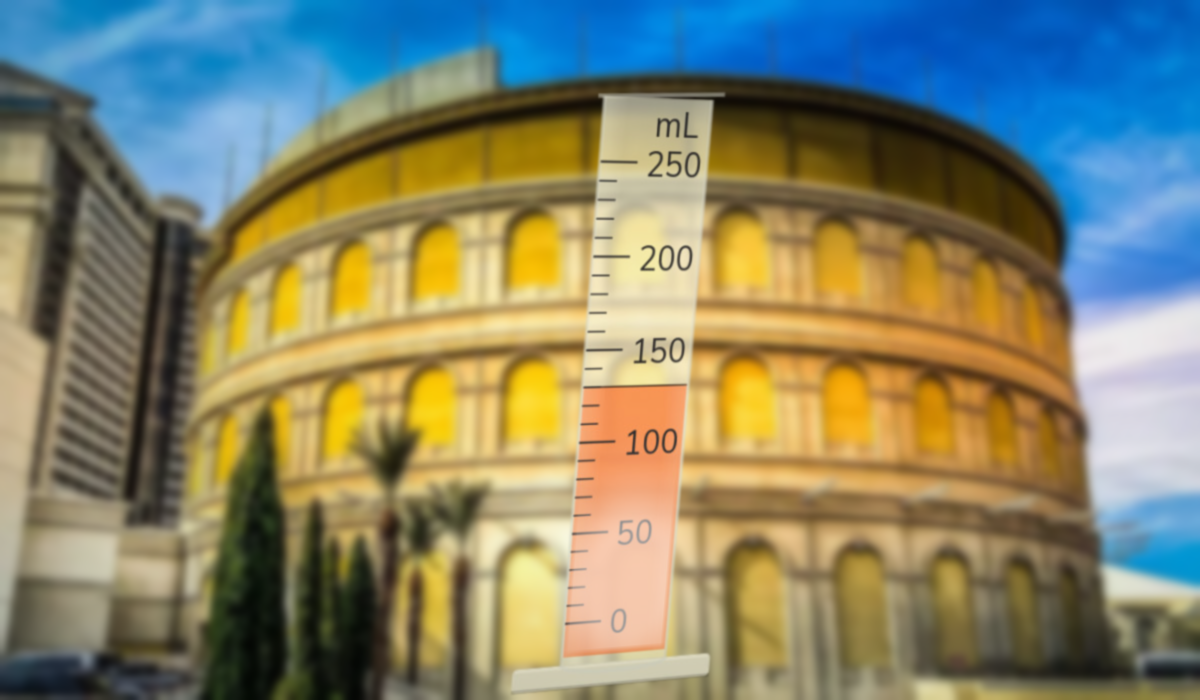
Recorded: 130 mL
